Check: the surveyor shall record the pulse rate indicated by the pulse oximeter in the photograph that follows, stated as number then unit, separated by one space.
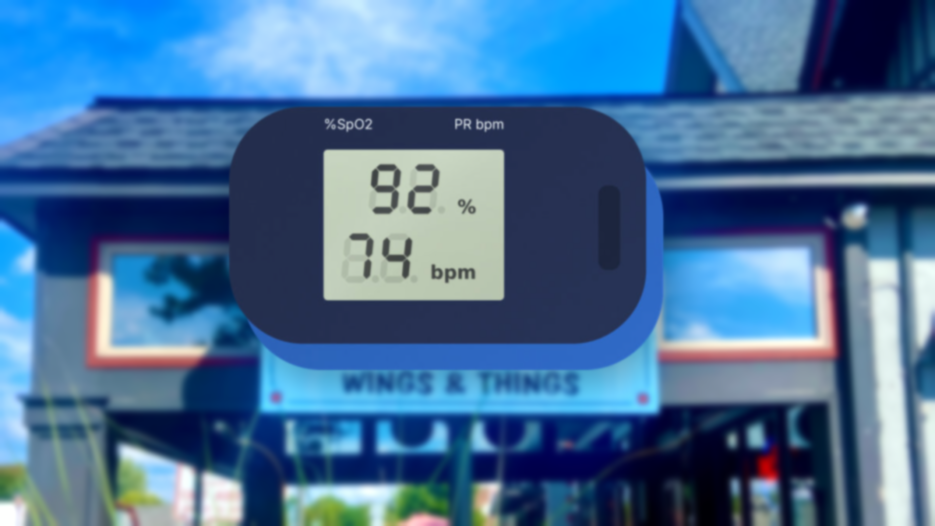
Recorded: 74 bpm
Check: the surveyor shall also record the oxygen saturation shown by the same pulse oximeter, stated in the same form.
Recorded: 92 %
